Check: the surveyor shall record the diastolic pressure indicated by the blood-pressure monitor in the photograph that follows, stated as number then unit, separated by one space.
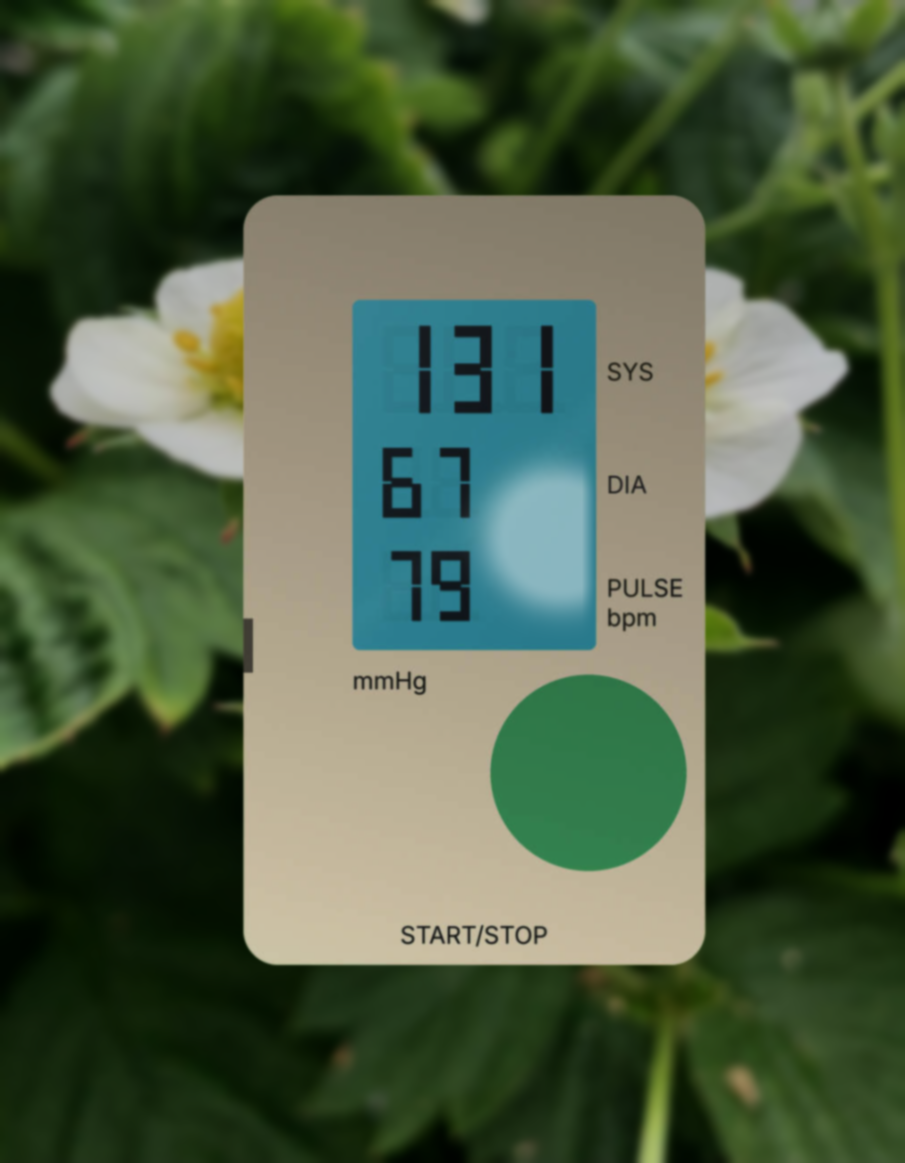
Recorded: 67 mmHg
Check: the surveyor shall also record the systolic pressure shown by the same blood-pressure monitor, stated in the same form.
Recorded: 131 mmHg
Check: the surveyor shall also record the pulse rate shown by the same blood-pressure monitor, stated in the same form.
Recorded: 79 bpm
